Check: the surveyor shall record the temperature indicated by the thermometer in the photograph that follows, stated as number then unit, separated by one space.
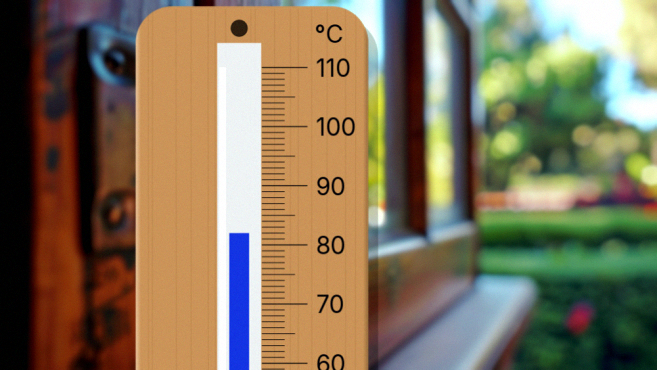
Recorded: 82 °C
